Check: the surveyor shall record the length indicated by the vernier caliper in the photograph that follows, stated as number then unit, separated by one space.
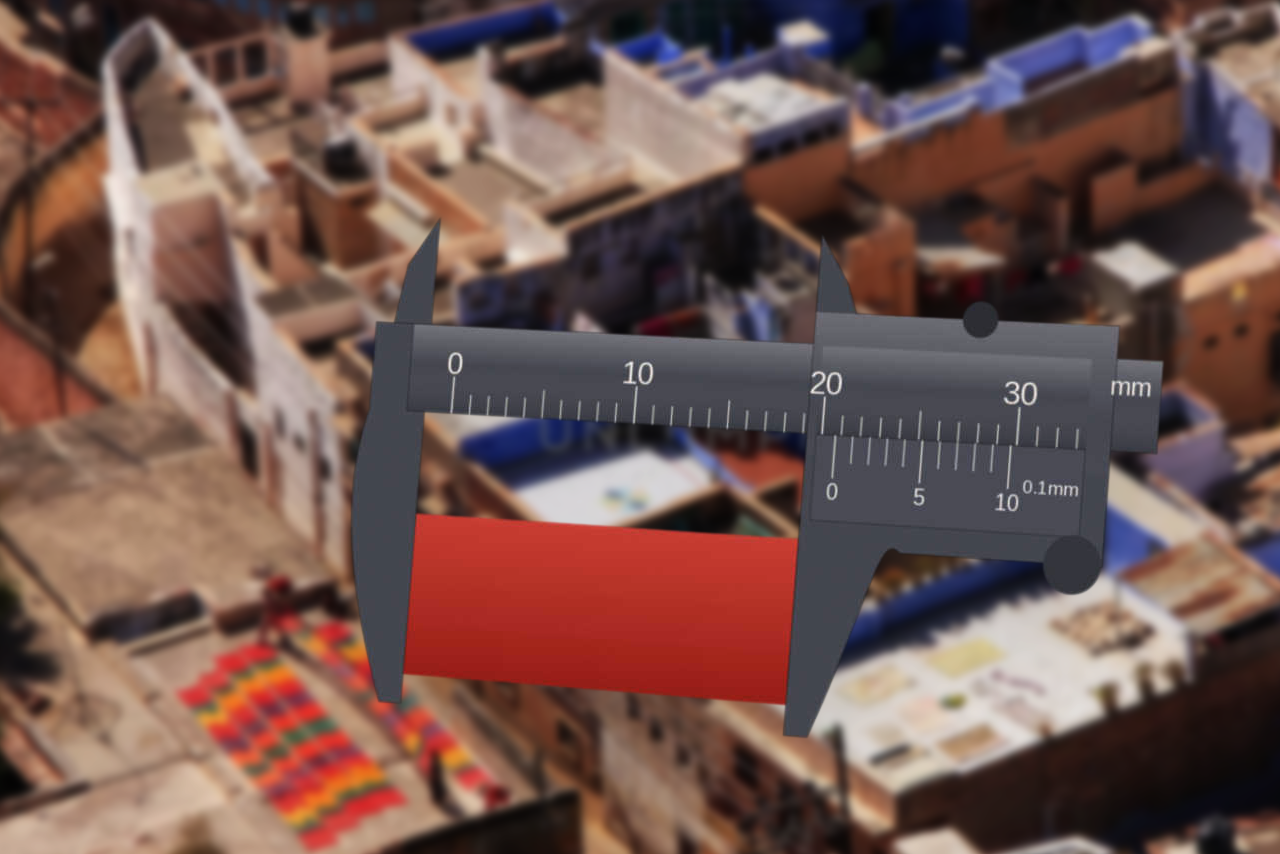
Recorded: 20.7 mm
